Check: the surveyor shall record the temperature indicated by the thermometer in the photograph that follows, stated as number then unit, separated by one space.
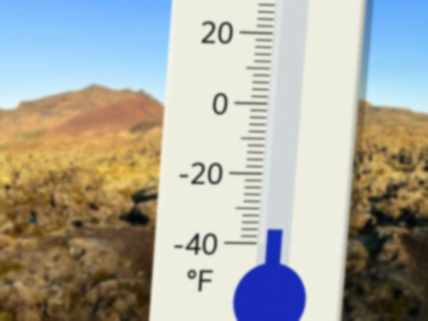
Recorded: -36 °F
